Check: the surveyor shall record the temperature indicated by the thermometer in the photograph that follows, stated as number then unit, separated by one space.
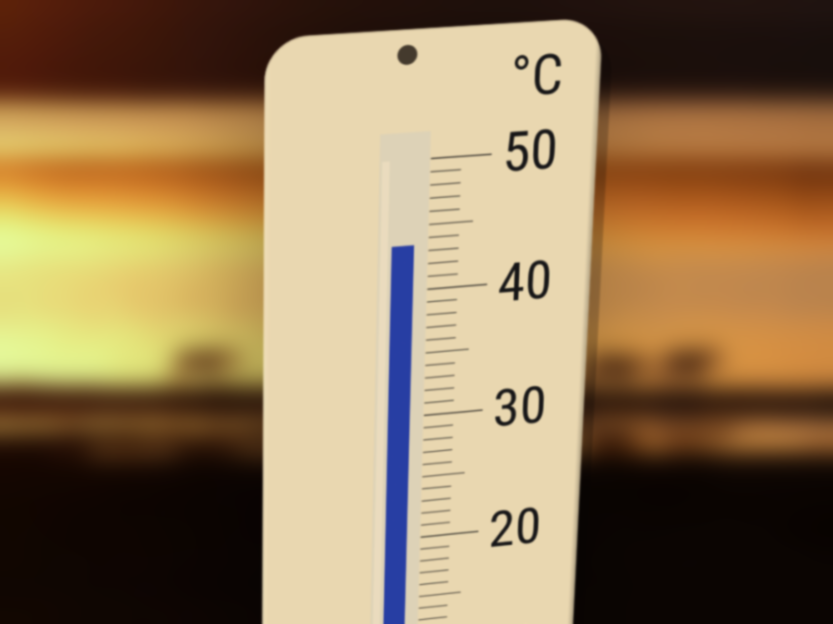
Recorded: 43.5 °C
